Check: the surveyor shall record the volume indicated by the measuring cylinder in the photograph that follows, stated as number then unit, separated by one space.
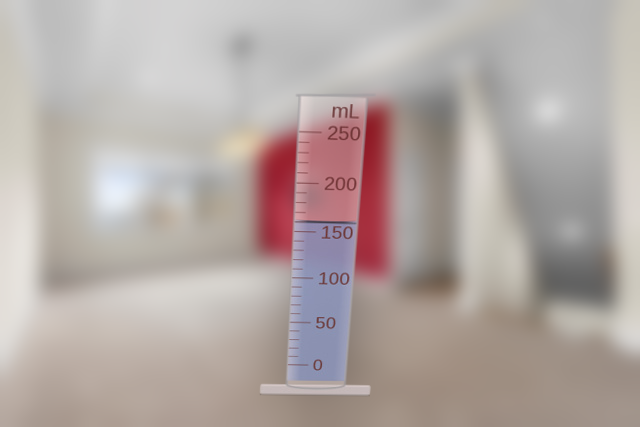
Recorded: 160 mL
